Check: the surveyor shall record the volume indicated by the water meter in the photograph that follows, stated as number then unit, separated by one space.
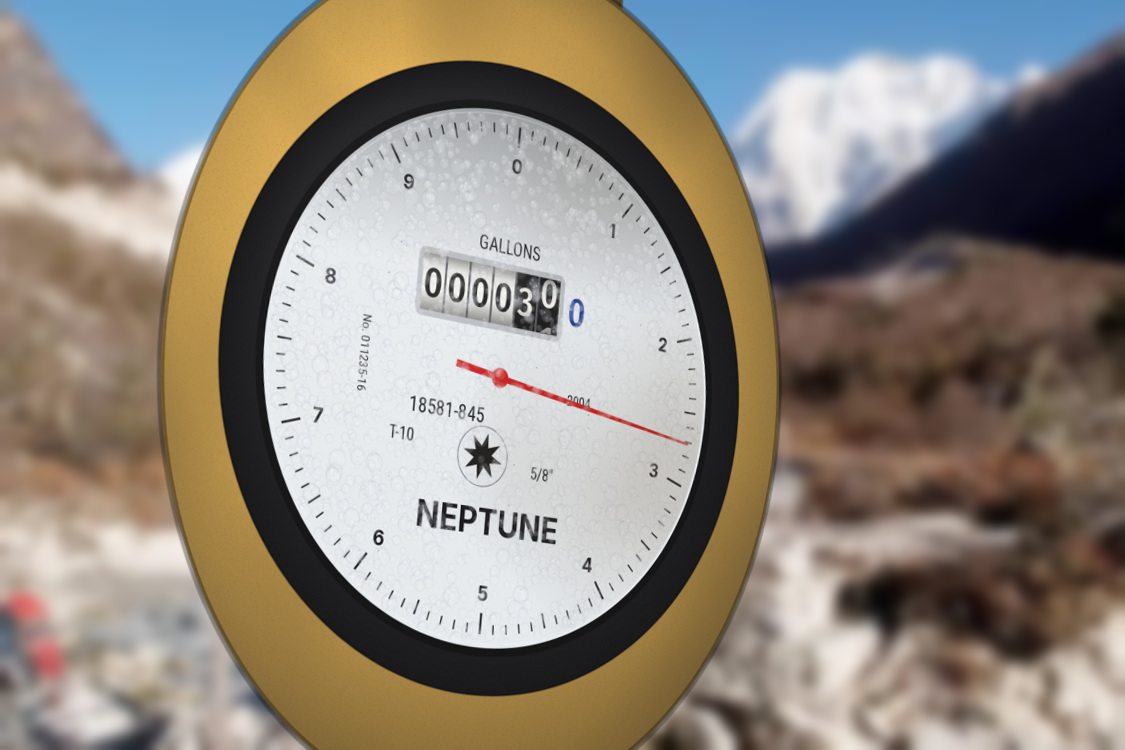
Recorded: 302.7 gal
